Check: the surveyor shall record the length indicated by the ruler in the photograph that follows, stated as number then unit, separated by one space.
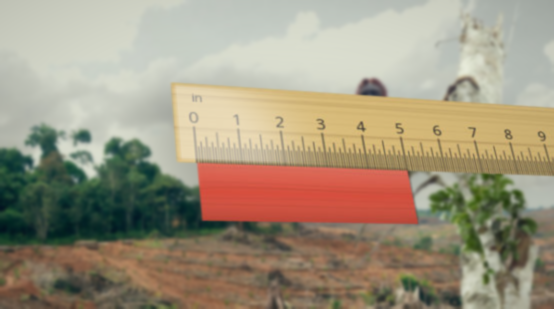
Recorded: 5 in
